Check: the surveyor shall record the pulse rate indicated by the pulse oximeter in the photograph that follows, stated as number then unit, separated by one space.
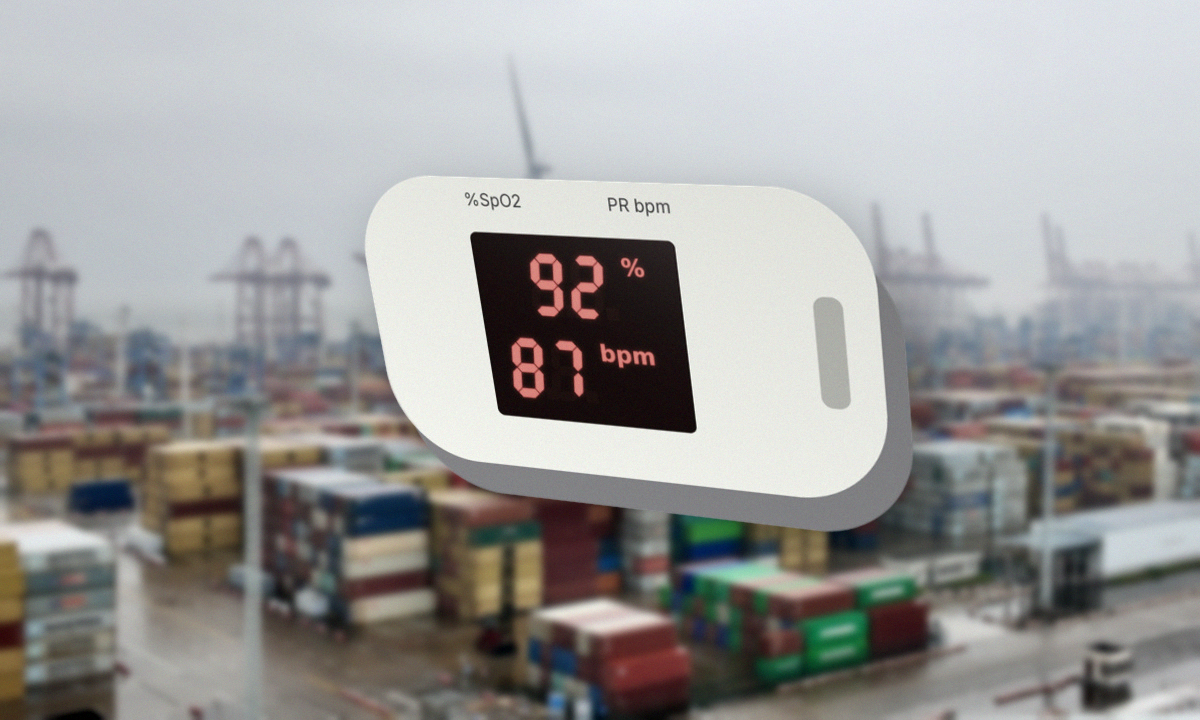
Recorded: 87 bpm
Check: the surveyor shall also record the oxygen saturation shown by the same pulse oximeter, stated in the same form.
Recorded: 92 %
